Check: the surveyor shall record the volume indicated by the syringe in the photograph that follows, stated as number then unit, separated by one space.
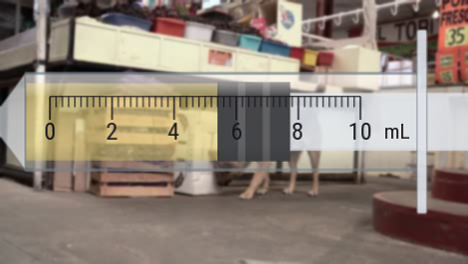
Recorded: 5.4 mL
